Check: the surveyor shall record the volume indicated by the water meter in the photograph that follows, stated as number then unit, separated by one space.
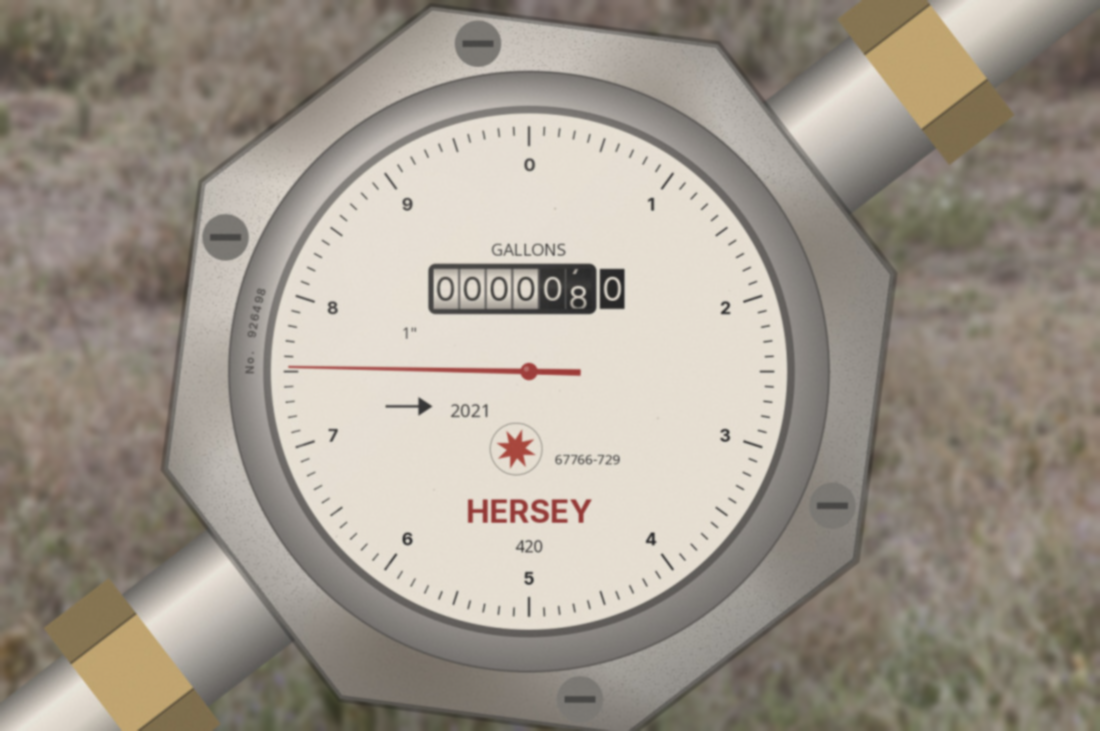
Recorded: 77.5 gal
